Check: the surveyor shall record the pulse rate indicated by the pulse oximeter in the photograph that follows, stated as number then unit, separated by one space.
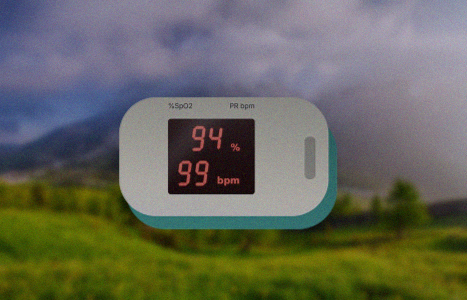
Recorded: 99 bpm
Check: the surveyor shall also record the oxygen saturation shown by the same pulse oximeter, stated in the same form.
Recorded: 94 %
